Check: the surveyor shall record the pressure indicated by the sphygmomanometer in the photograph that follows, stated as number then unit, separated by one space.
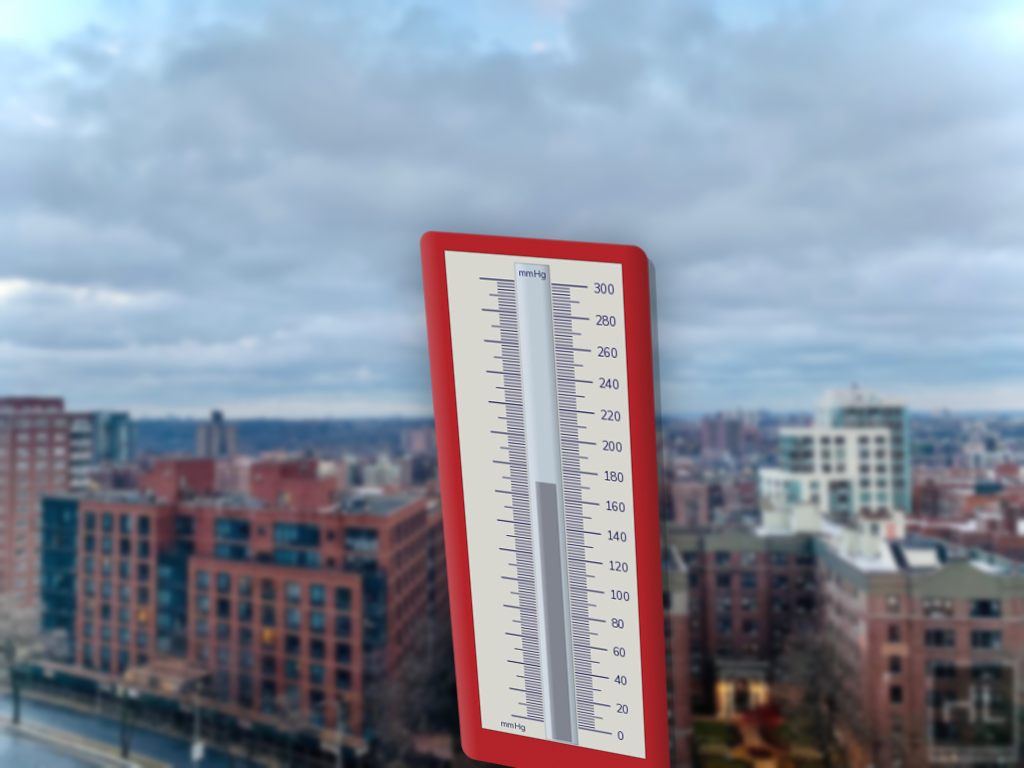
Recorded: 170 mmHg
